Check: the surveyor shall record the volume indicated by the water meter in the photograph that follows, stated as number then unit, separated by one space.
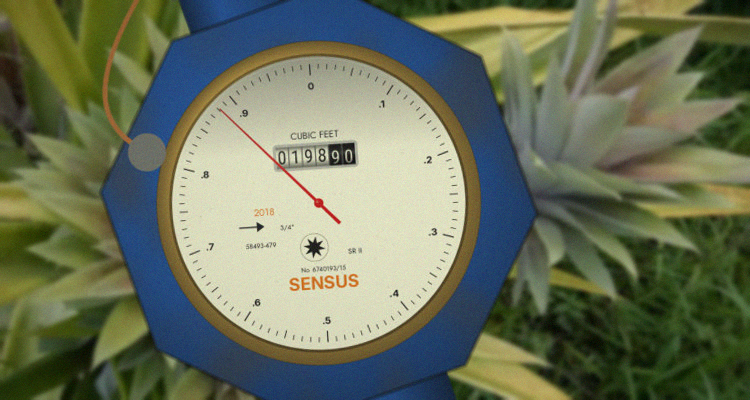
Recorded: 19889.88 ft³
